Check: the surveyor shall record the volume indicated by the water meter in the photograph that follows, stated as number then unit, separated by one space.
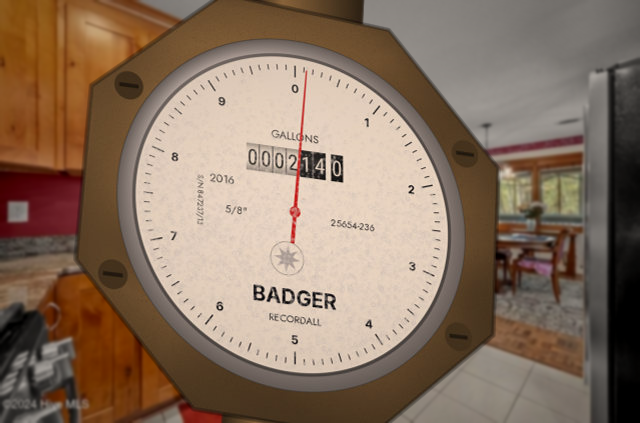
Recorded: 2140.1 gal
